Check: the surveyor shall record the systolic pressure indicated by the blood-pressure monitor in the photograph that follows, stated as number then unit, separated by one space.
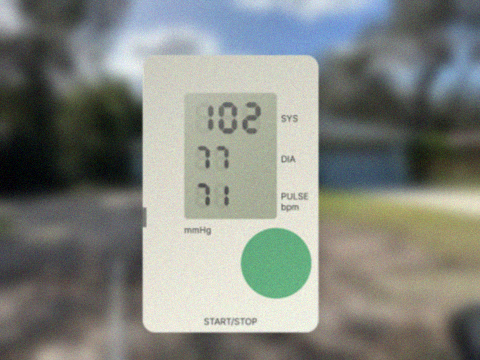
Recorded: 102 mmHg
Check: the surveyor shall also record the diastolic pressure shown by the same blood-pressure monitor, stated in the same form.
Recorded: 77 mmHg
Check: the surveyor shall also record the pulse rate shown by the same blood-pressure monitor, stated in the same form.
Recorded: 71 bpm
